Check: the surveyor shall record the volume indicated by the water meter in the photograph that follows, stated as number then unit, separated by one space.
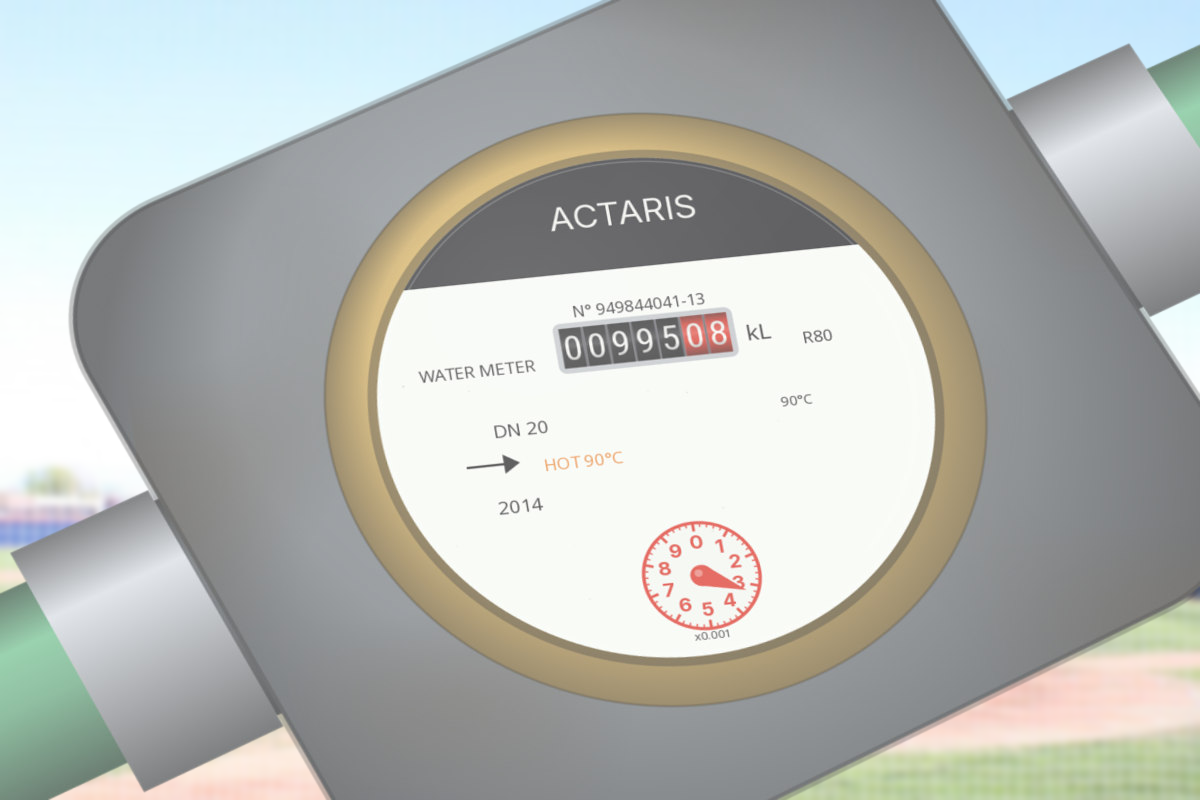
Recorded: 995.083 kL
